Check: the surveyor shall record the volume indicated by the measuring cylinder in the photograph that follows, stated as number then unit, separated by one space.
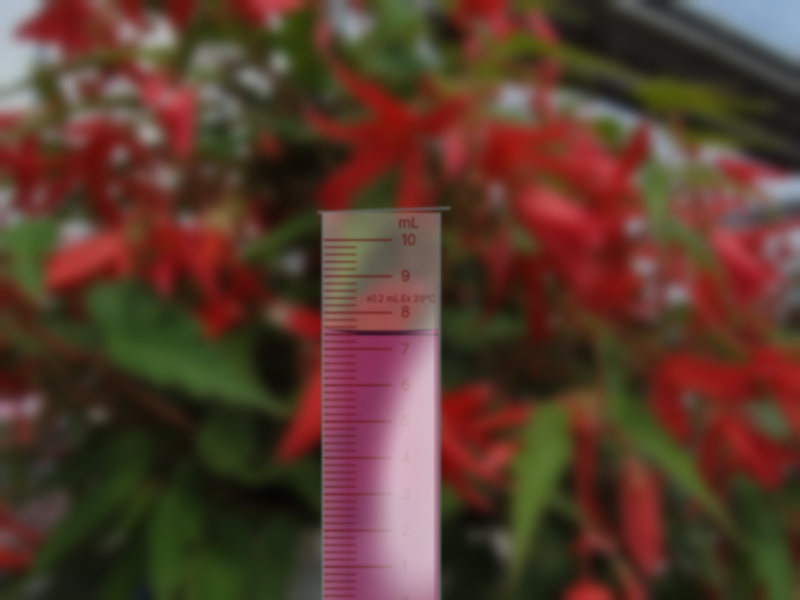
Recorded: 7.4 mL
